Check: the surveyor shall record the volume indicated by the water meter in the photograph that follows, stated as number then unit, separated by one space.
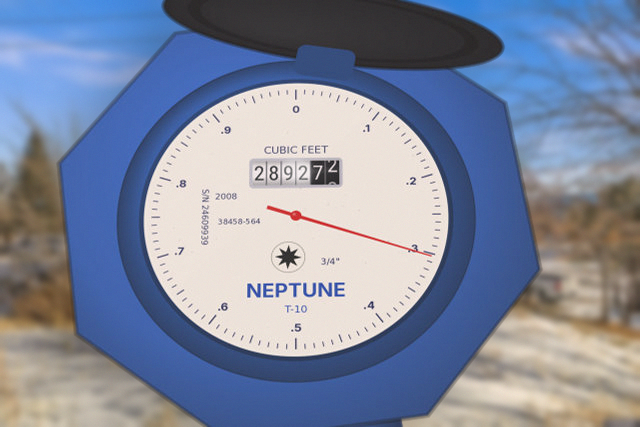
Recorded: 289272.30 ft³
